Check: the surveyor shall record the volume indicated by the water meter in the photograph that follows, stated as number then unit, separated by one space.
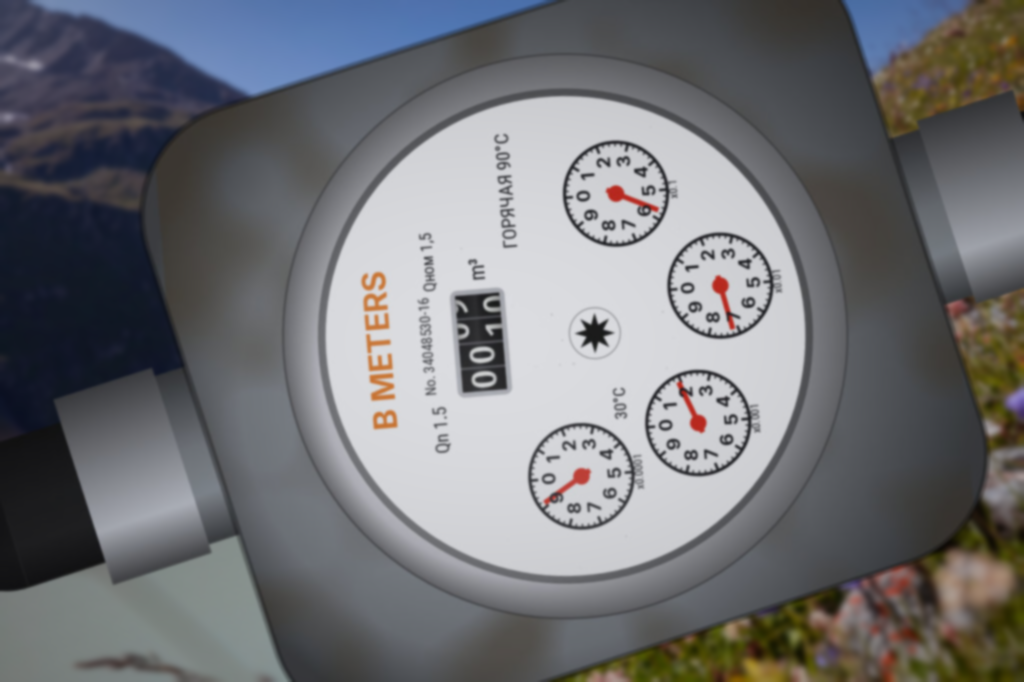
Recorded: 9.5719 m³
